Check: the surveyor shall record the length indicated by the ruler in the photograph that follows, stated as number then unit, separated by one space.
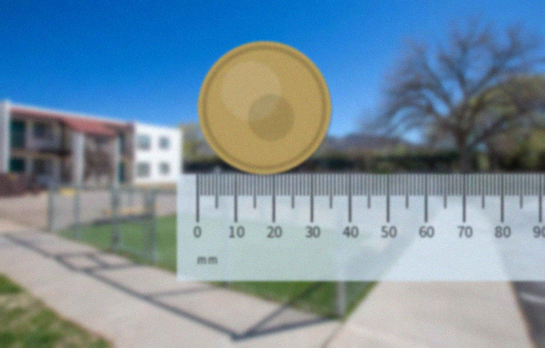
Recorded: 35 mm
